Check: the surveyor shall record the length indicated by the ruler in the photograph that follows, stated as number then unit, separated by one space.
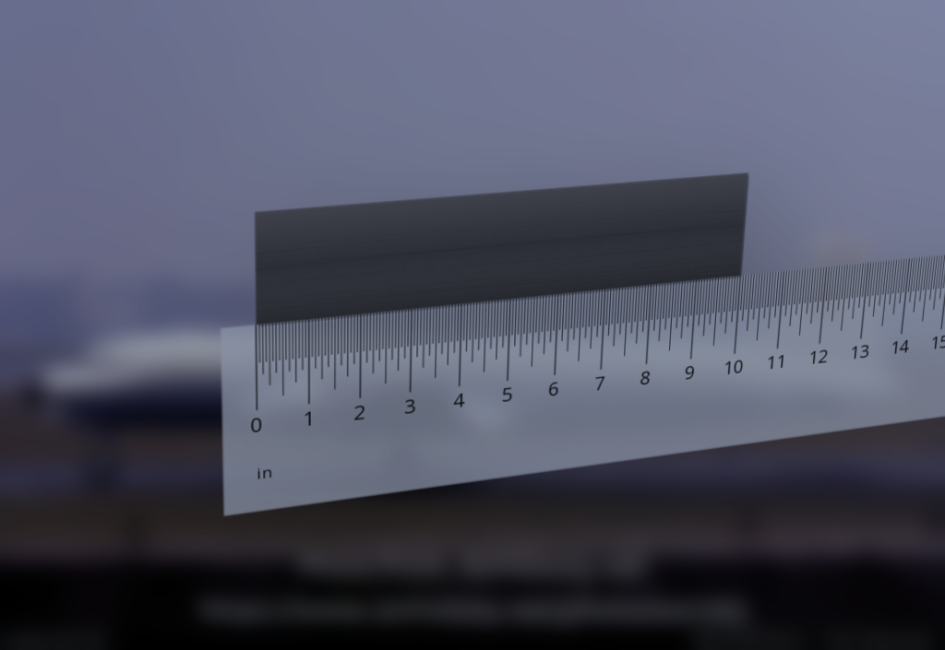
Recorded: 10 in
